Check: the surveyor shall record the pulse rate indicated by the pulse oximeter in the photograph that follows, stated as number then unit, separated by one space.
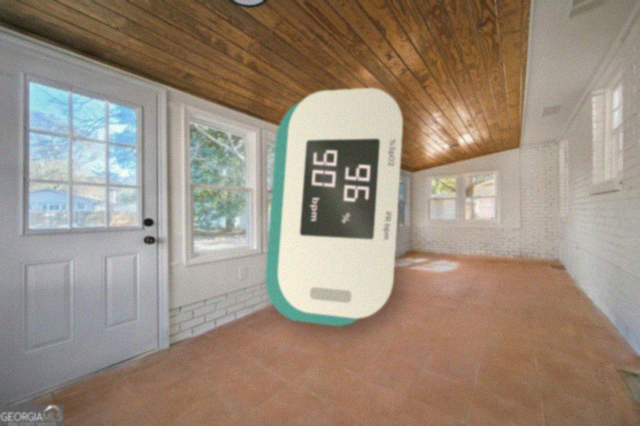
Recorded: 90 bpm
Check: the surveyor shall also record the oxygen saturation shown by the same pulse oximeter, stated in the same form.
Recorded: 96 %
